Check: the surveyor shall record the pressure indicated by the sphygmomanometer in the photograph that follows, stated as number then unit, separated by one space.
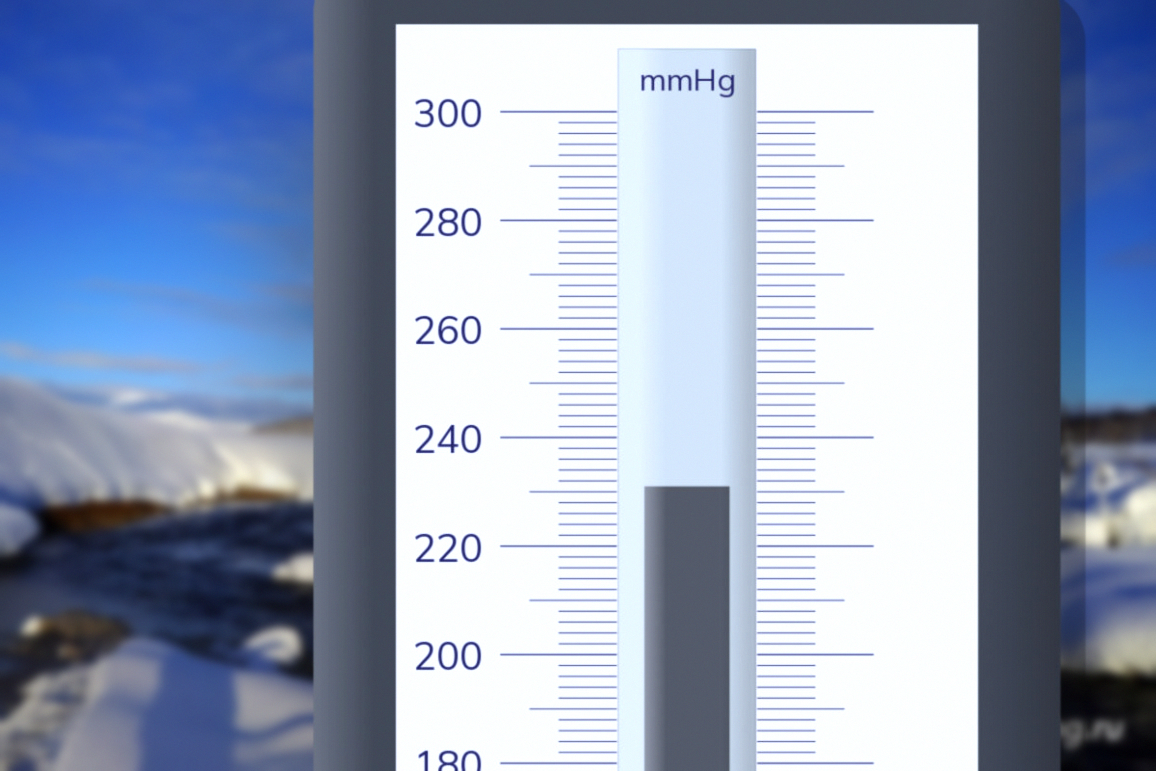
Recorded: 231 mmHg
